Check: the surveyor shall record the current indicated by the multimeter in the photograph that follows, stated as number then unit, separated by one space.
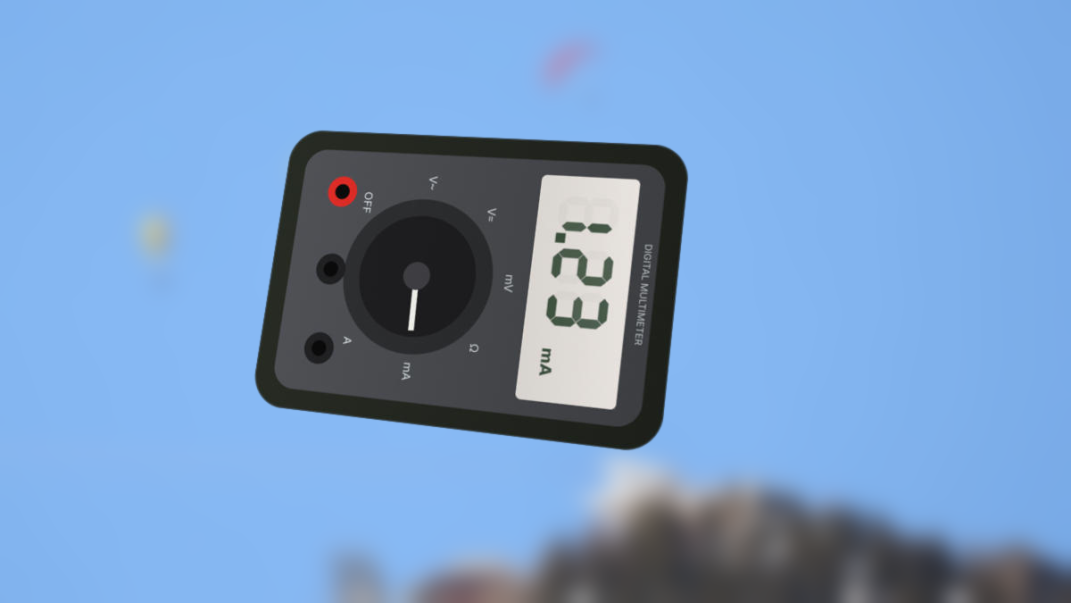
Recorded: 1.23 mA
